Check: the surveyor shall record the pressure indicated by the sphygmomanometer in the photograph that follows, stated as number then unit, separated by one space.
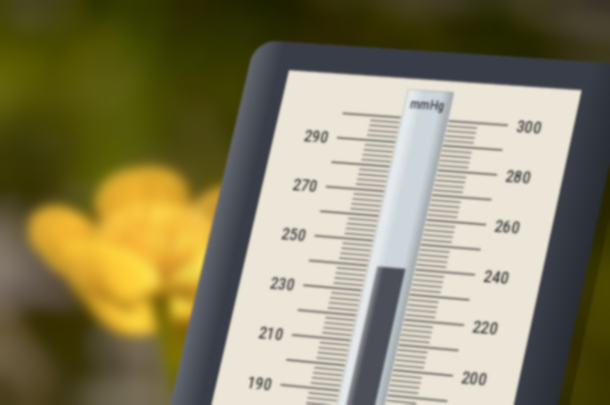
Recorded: 240 mmHg
